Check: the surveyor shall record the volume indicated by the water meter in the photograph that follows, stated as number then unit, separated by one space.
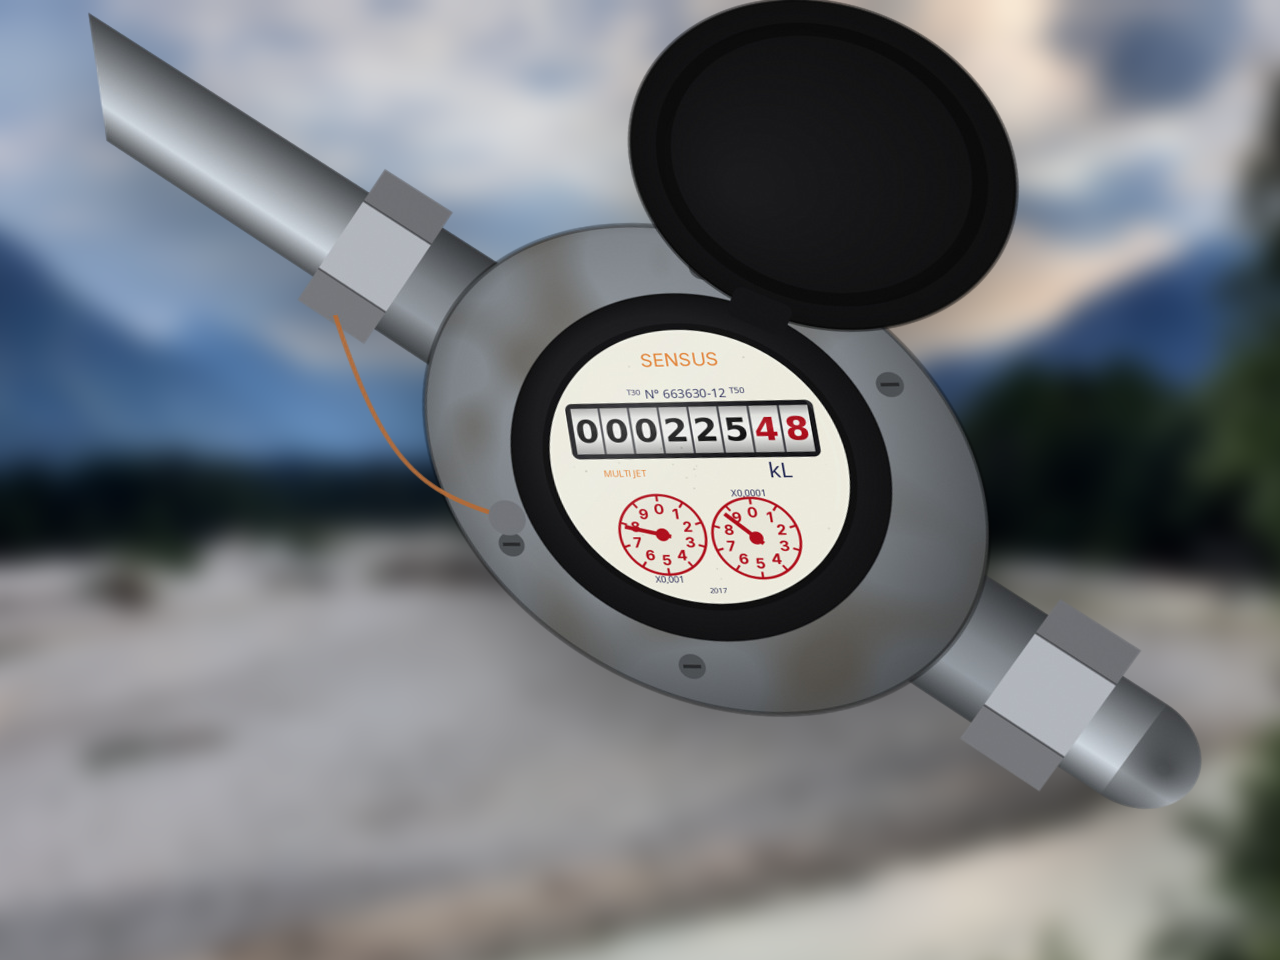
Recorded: 225.4878 kL
